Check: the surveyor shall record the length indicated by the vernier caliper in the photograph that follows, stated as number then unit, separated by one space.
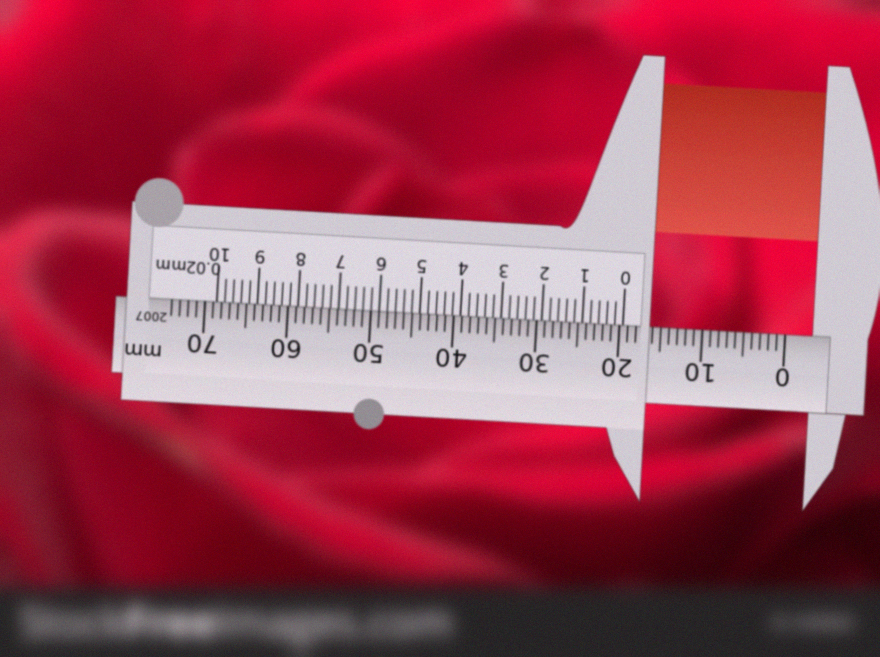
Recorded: 19.6 mm
